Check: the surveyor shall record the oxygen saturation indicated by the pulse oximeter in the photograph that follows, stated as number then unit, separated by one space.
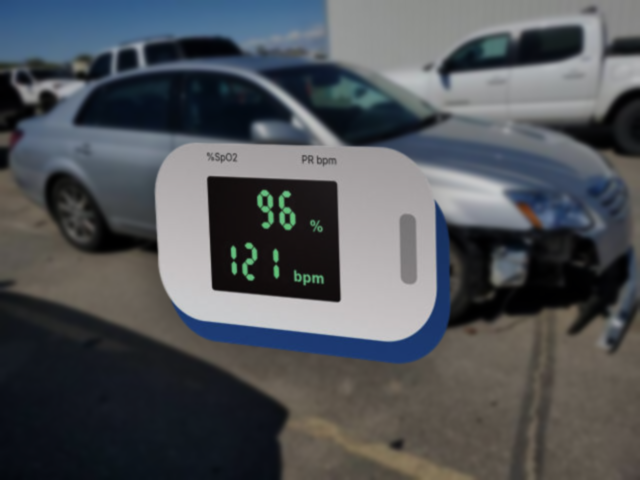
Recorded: 96 %
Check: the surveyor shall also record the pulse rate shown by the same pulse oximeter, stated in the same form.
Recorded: 121 bpm
